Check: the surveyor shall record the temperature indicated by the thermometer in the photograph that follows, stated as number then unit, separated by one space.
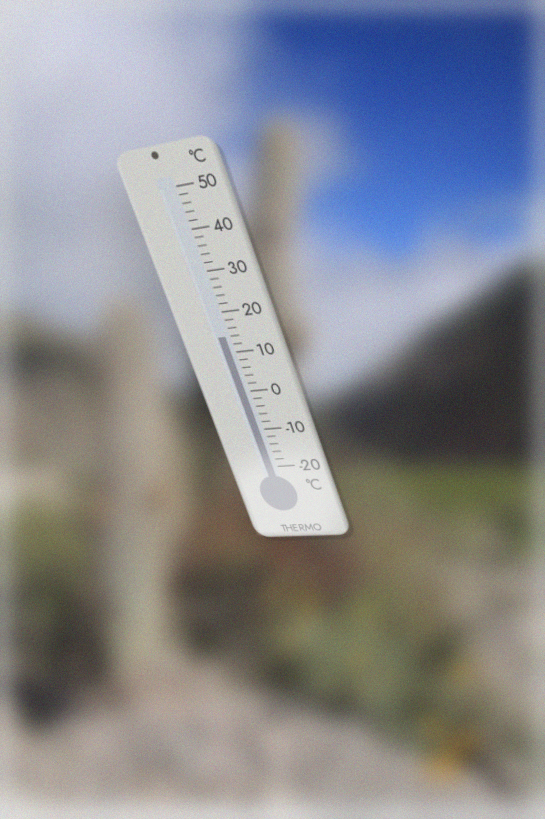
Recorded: 14 °C
